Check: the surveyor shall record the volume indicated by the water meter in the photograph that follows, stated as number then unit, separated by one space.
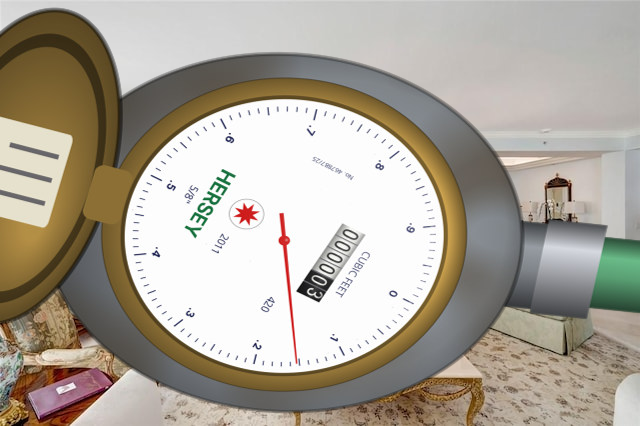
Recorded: 3.15 ft³
